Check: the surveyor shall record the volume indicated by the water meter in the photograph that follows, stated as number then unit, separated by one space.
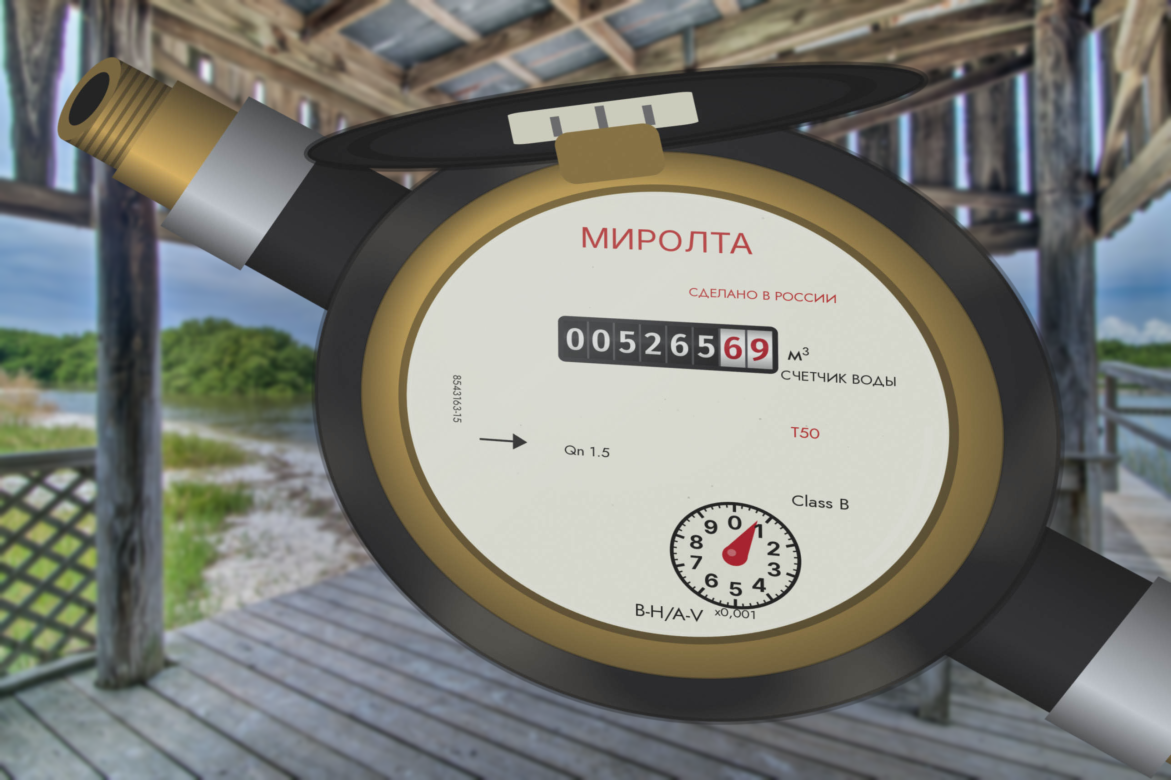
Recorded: 5265.690 m³
